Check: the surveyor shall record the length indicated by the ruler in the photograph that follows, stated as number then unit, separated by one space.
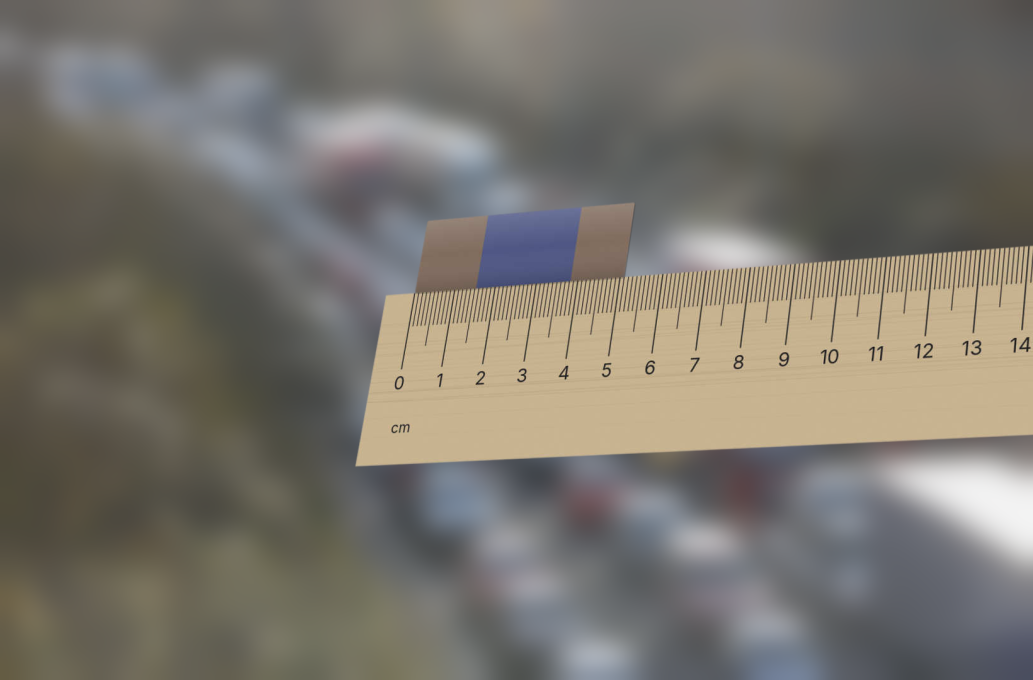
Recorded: 5.1 cm
